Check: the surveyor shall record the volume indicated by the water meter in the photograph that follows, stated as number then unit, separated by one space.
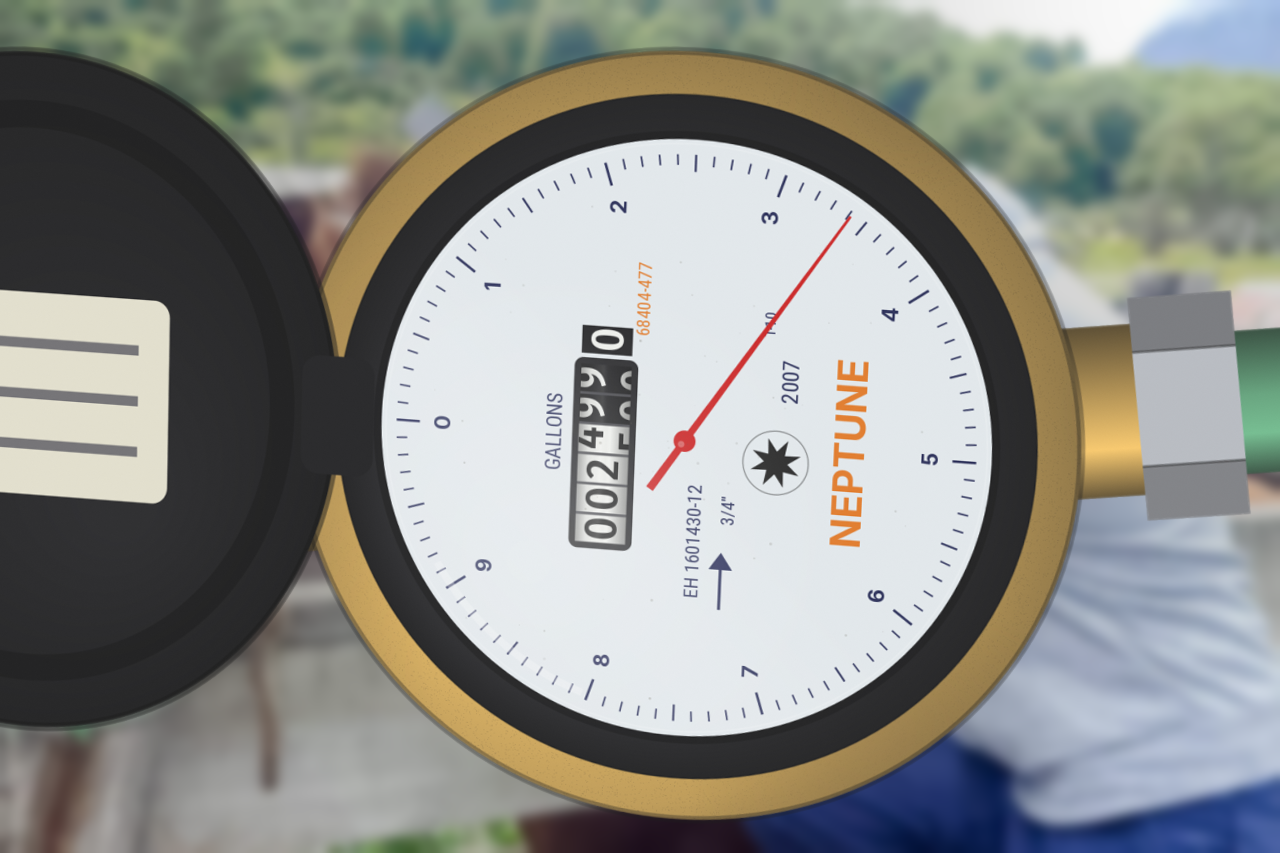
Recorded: 24993.4 gal
